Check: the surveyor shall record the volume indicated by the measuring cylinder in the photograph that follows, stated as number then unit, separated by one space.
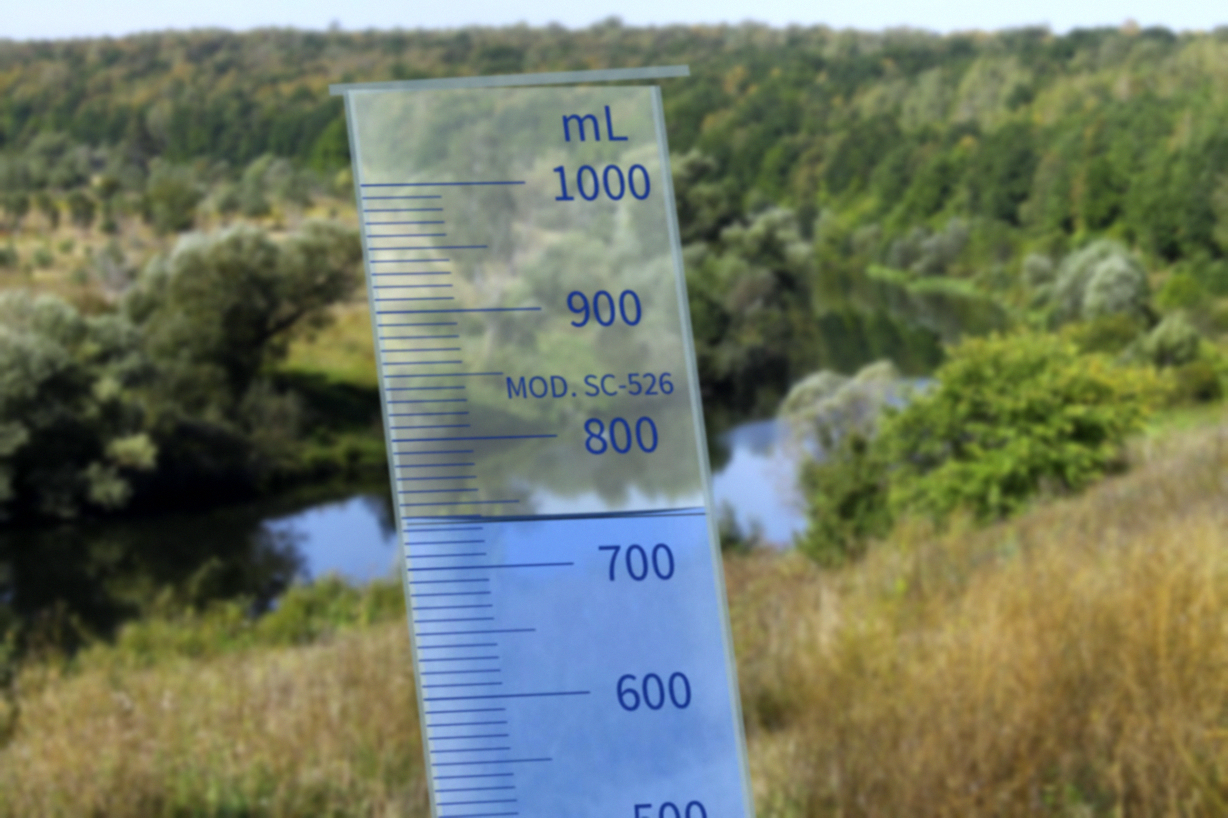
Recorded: 735 mL
